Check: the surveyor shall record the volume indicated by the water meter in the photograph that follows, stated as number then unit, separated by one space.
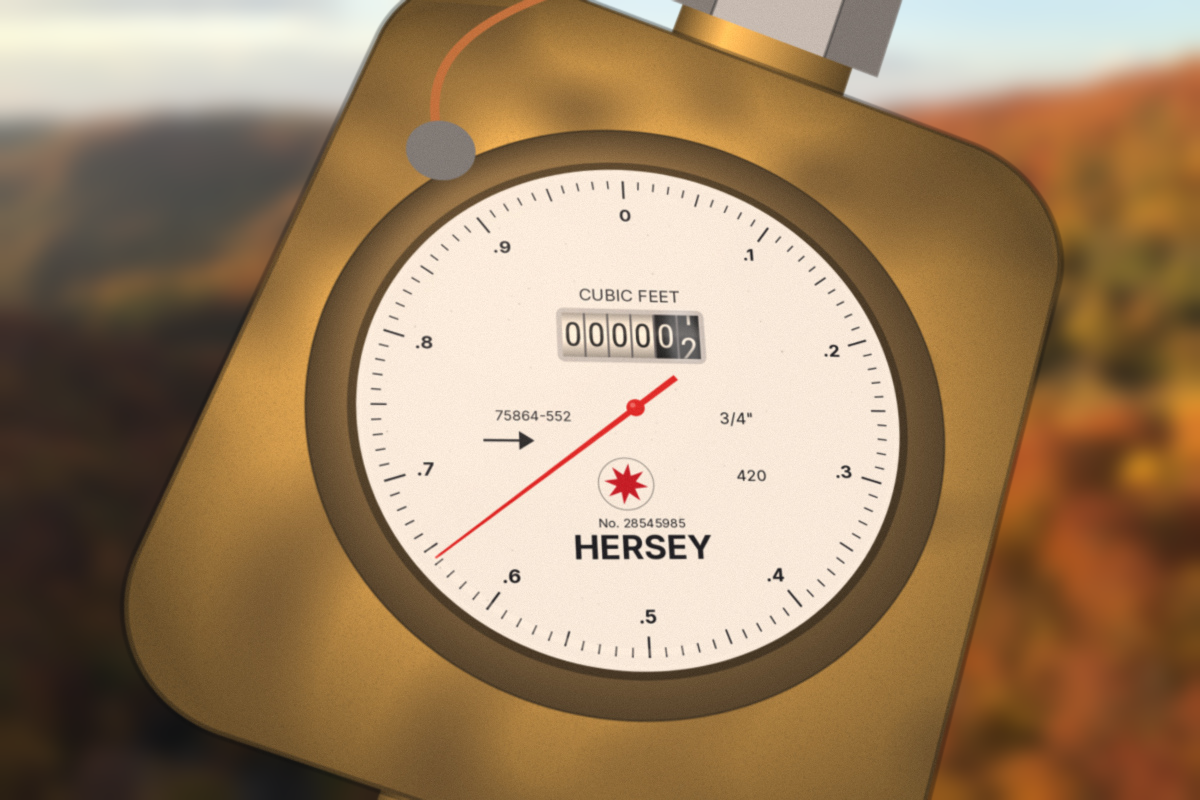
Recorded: 1.64 ft³
